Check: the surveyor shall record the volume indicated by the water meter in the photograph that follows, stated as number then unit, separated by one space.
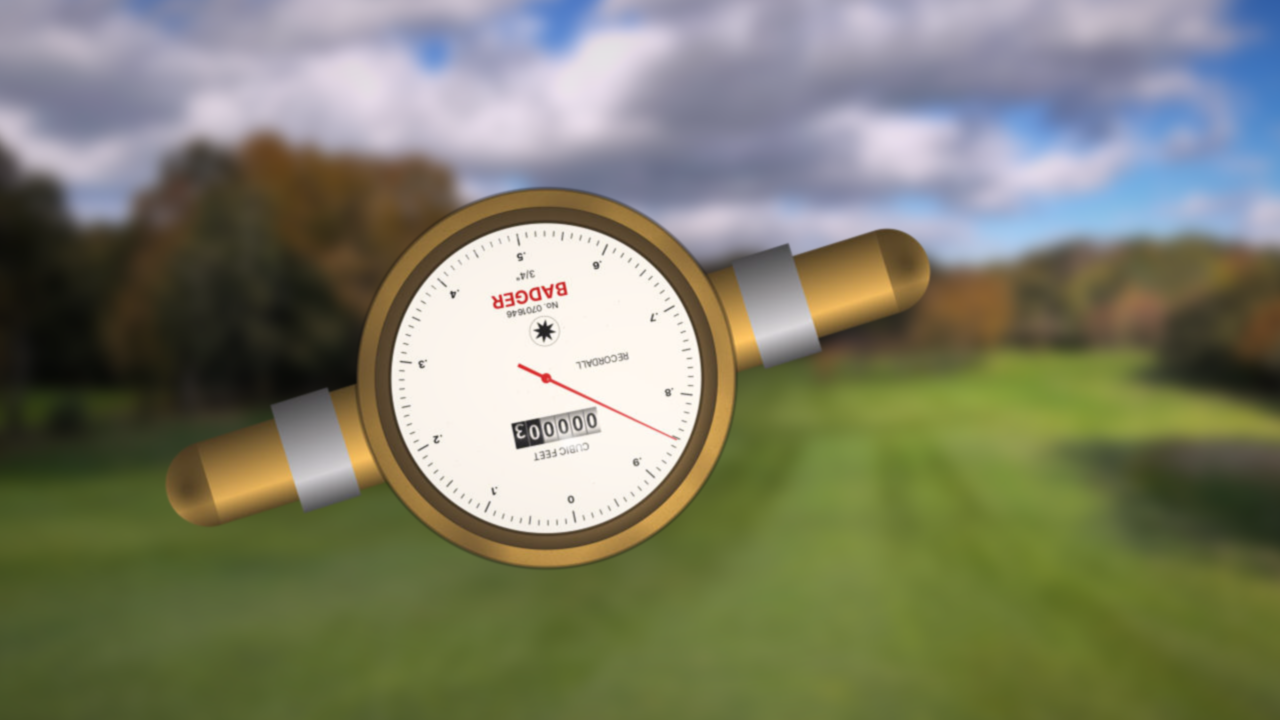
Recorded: 2.85 ft³
